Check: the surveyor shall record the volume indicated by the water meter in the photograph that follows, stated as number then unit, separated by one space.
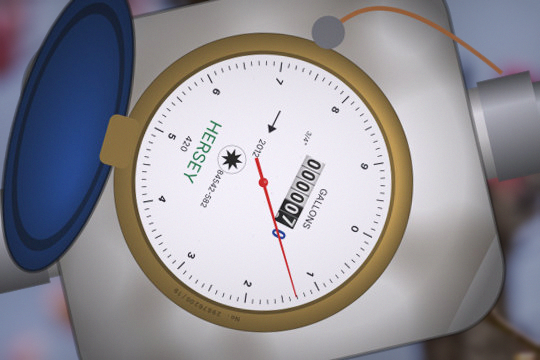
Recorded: 71.3 gal
